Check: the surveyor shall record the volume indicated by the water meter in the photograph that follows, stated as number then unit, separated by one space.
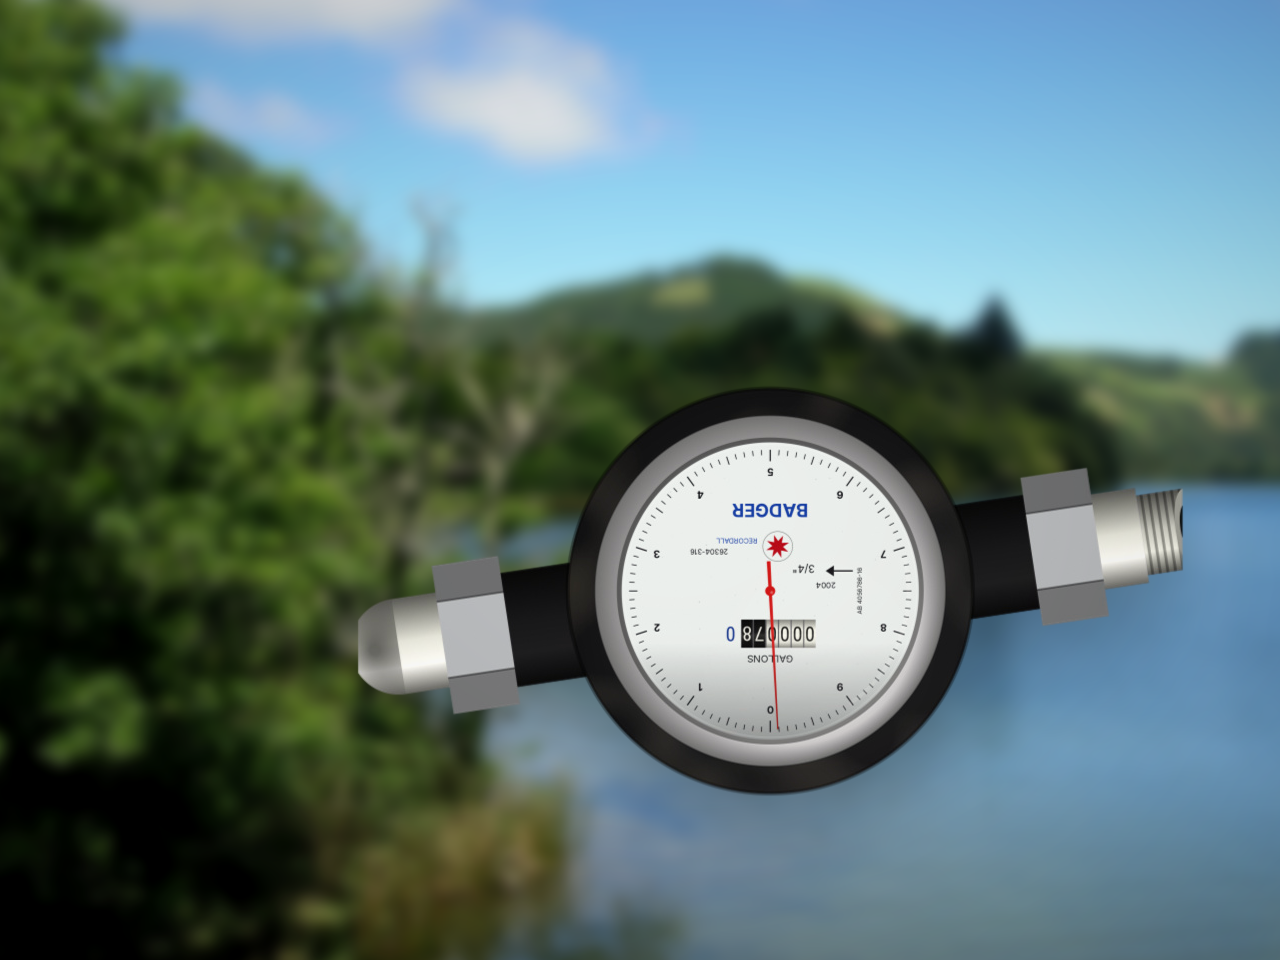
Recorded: 779.9 gal
